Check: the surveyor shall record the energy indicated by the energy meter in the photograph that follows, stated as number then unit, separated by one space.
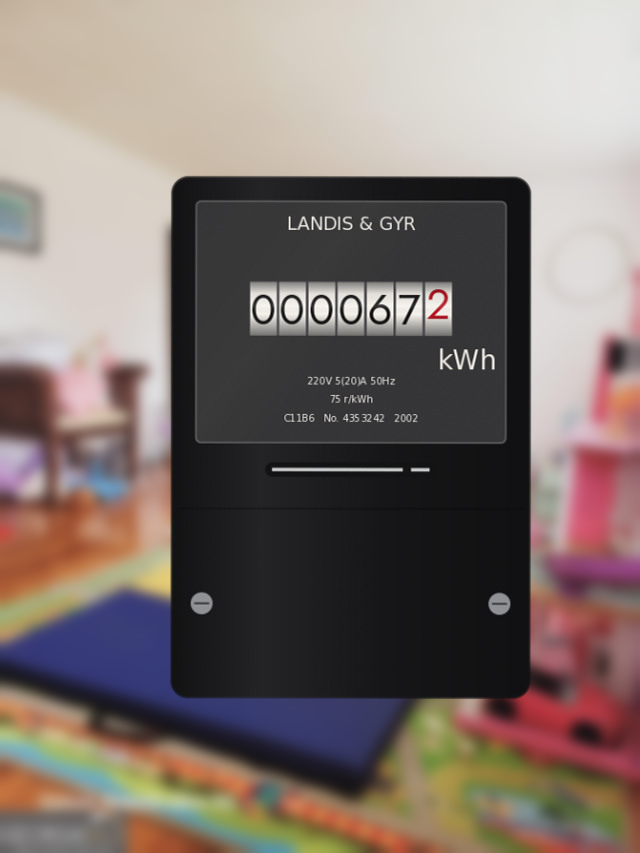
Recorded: 67.2 kWh
